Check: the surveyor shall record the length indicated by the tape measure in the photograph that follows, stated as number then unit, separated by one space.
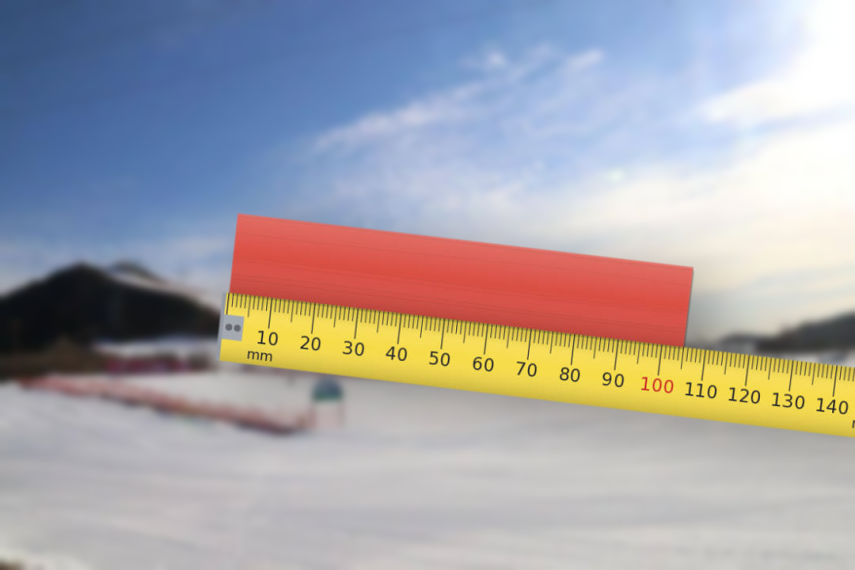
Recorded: 105 mm
